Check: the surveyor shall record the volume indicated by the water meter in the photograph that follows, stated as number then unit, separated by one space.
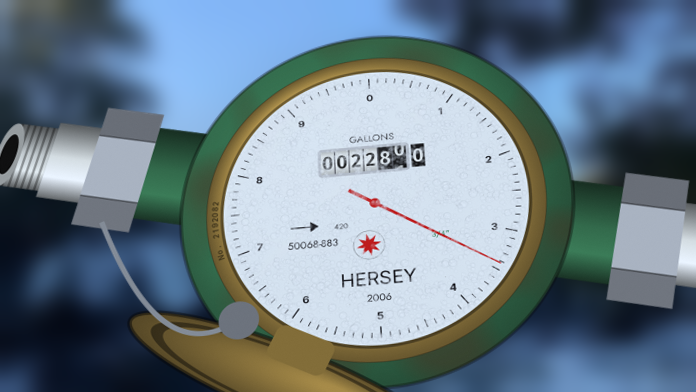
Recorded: 22803.4 gal
